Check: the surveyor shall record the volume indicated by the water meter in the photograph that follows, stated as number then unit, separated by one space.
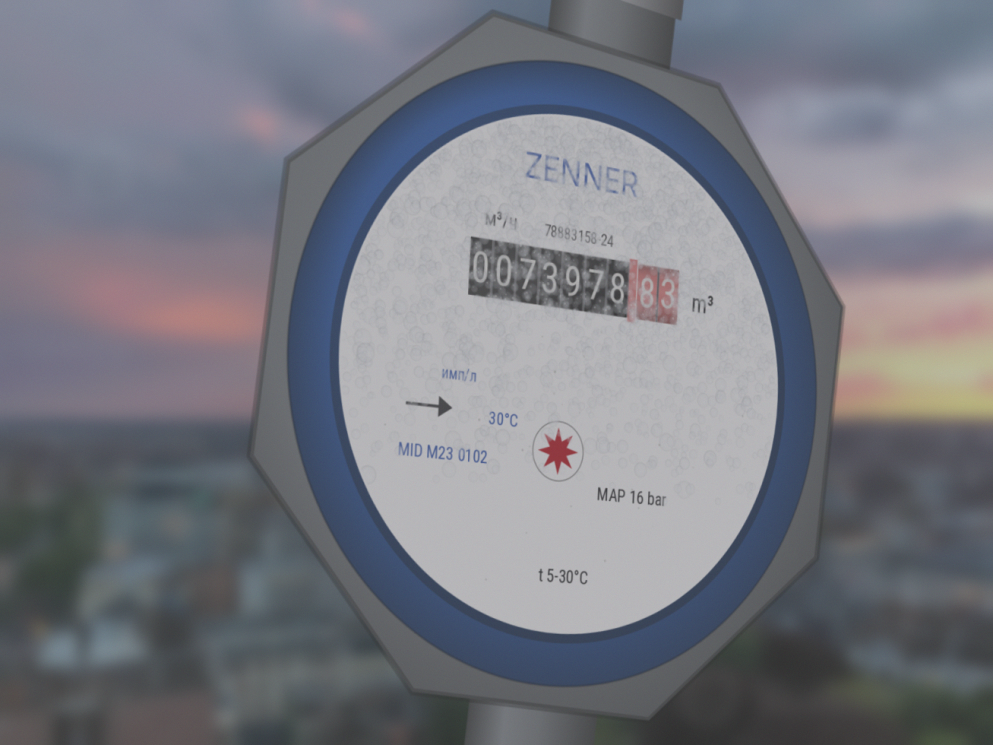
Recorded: 73978.83 m³
